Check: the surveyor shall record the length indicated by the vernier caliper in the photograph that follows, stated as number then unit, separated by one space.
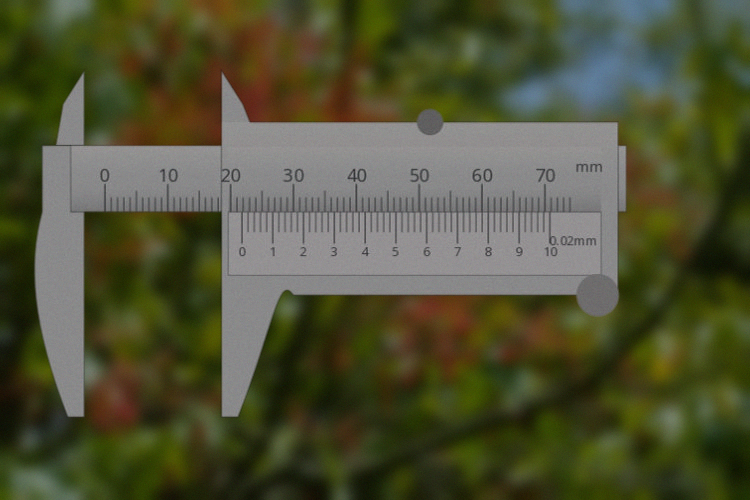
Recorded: 21.8 mm
